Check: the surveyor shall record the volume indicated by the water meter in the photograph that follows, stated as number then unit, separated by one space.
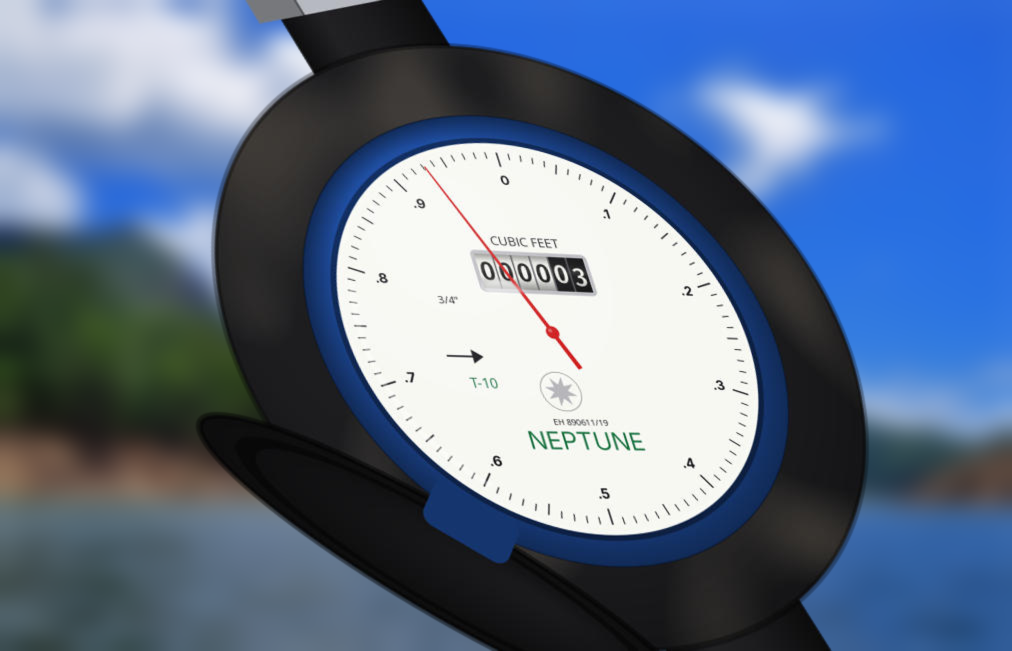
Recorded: 2.93 ft³
